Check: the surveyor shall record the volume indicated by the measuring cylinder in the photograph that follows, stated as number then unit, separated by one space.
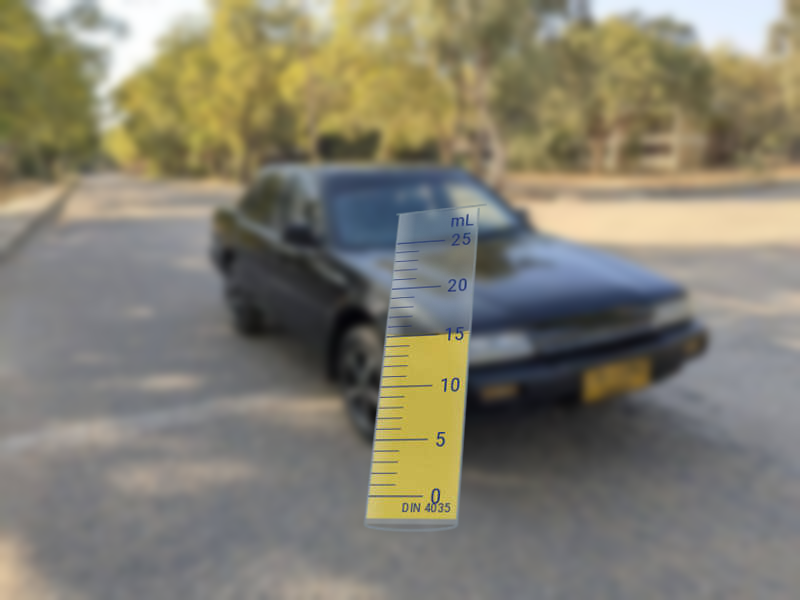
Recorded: 15 mL
